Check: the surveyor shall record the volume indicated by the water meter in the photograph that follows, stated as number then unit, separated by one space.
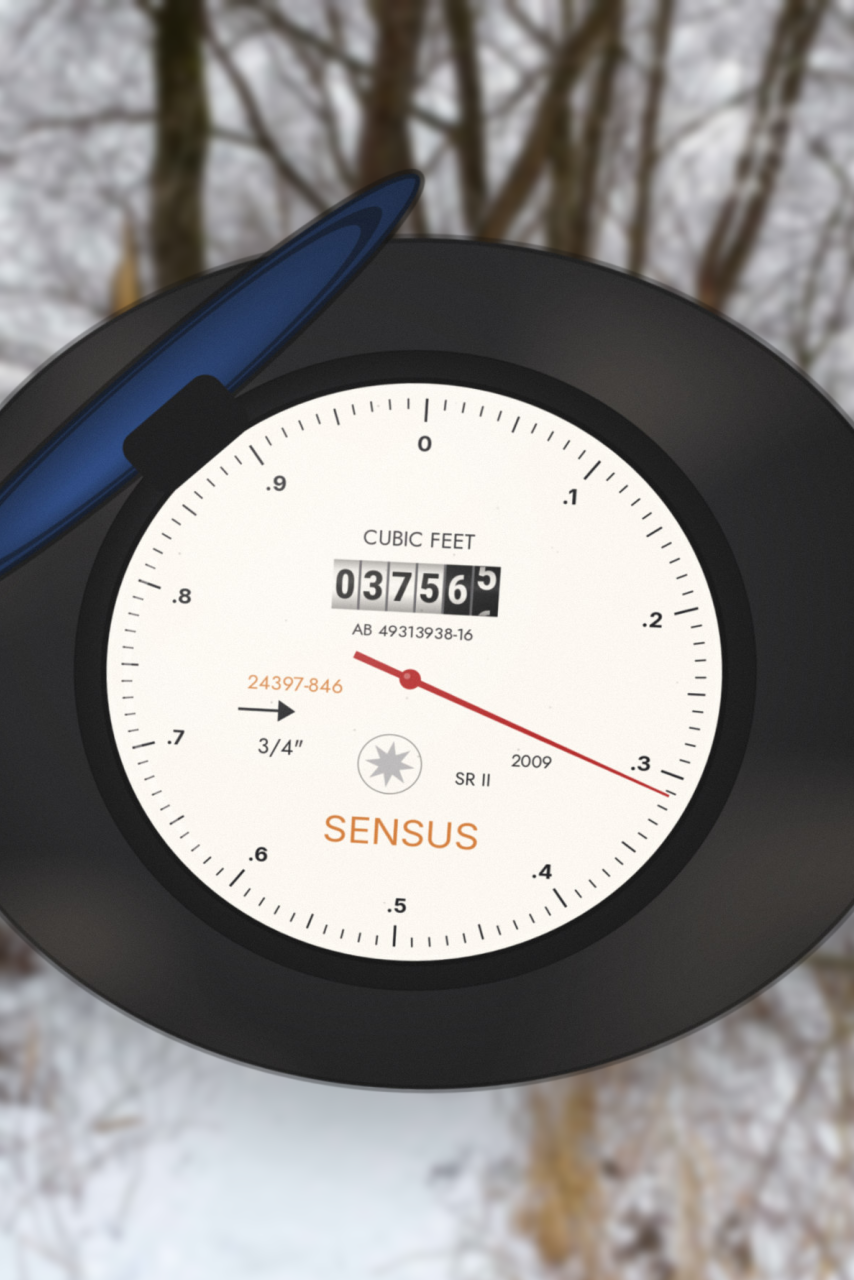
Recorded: 37565.31 ft³
